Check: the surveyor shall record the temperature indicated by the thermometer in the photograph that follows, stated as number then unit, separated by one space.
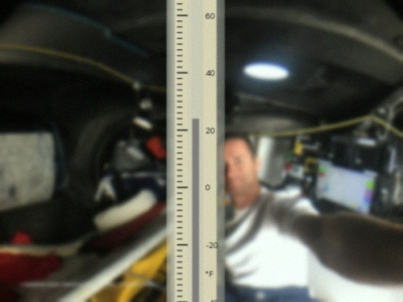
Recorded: 24 °F
